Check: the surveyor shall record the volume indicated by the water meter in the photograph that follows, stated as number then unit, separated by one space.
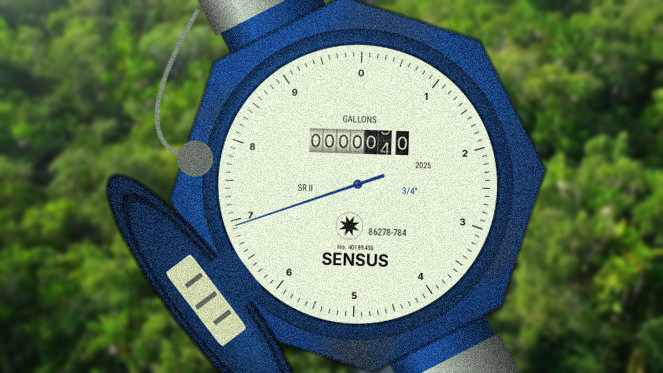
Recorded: 36.9 gal
